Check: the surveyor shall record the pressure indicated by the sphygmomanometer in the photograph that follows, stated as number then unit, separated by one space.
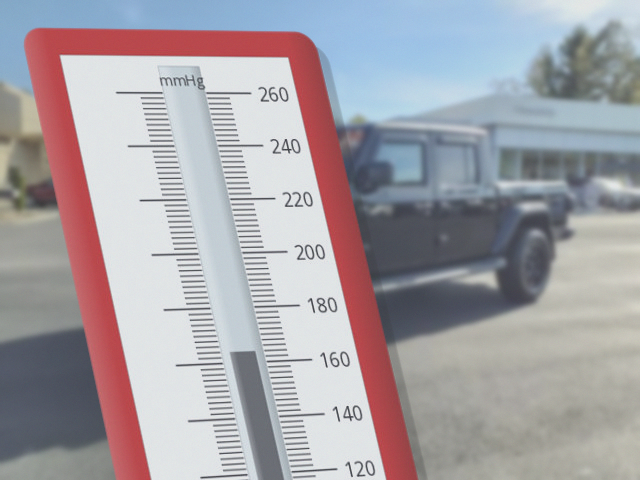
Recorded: 164 mmHg
